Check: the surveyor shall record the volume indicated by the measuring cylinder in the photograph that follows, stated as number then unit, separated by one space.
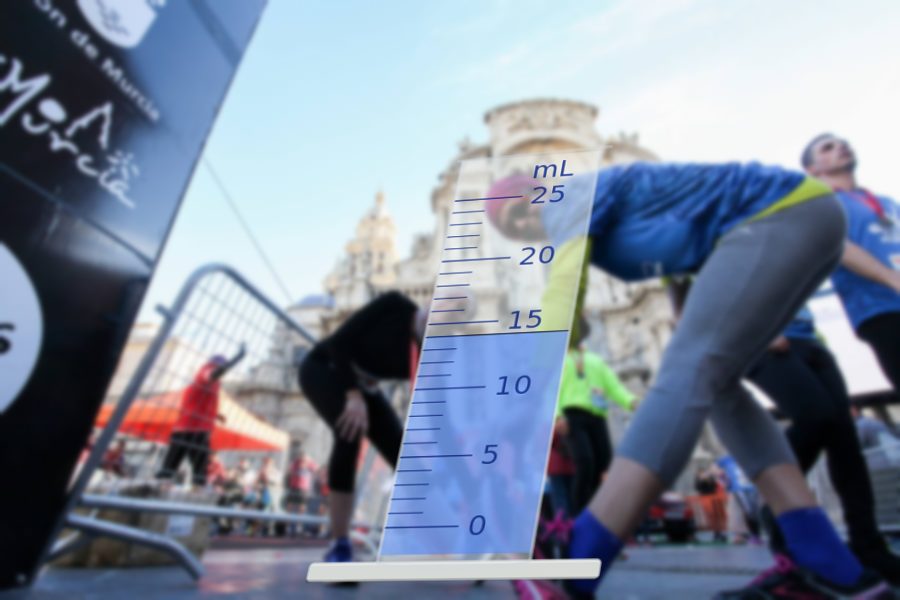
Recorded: 14 mL
